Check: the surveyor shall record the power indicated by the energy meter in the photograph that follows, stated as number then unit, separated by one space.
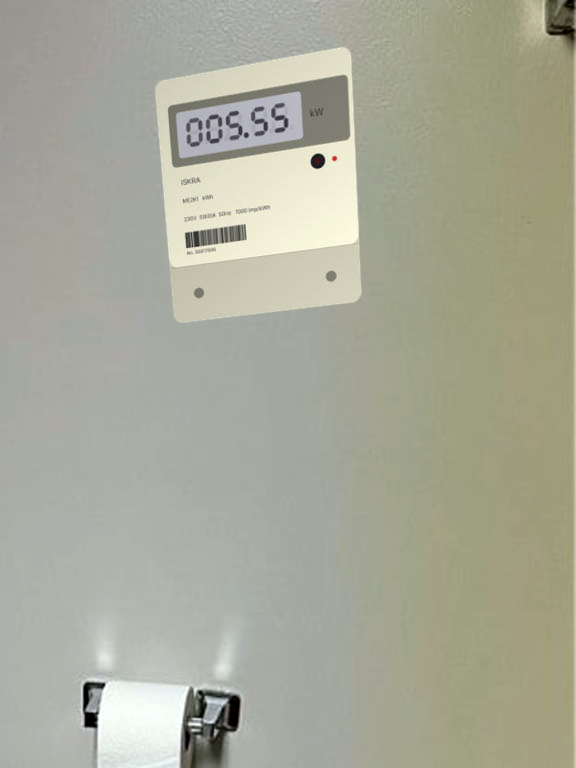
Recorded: 5.55 kW
